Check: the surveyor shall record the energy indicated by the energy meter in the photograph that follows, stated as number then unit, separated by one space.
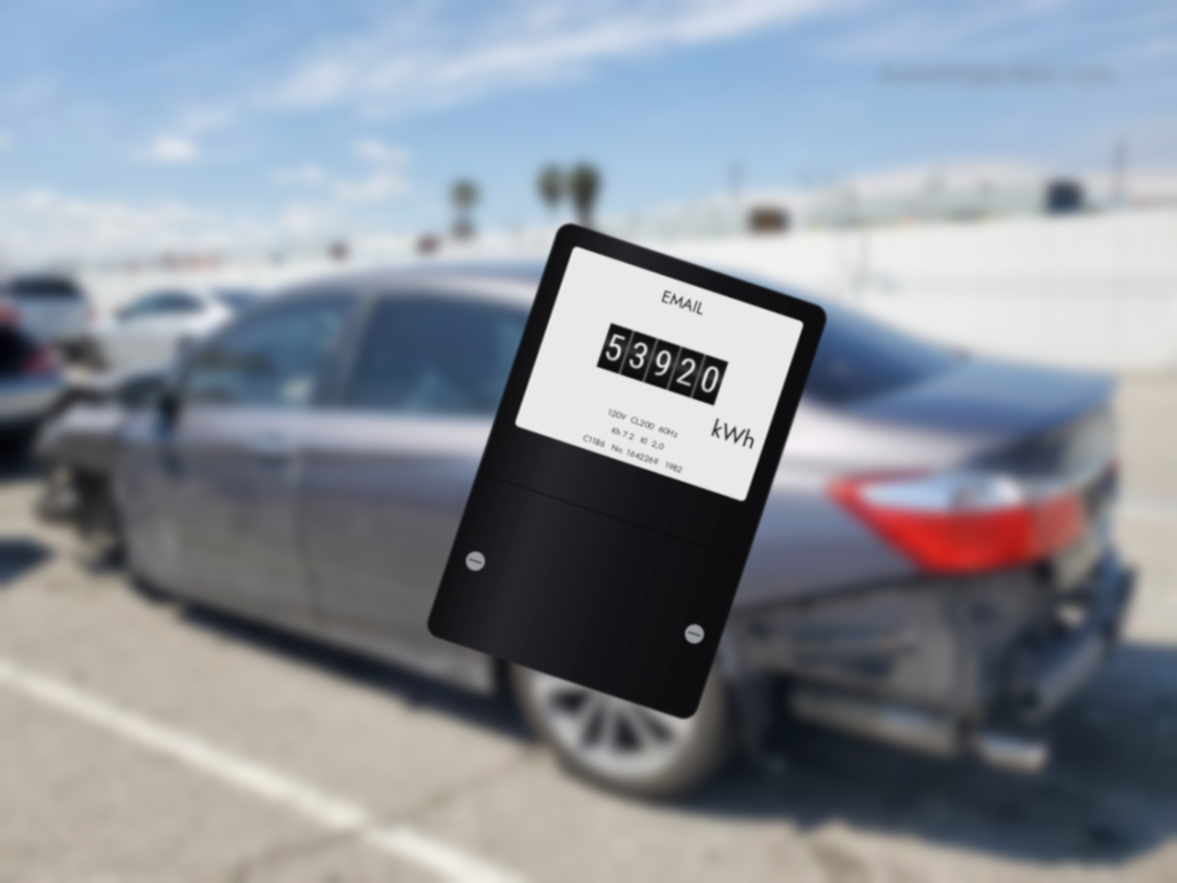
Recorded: 53920 kWh
